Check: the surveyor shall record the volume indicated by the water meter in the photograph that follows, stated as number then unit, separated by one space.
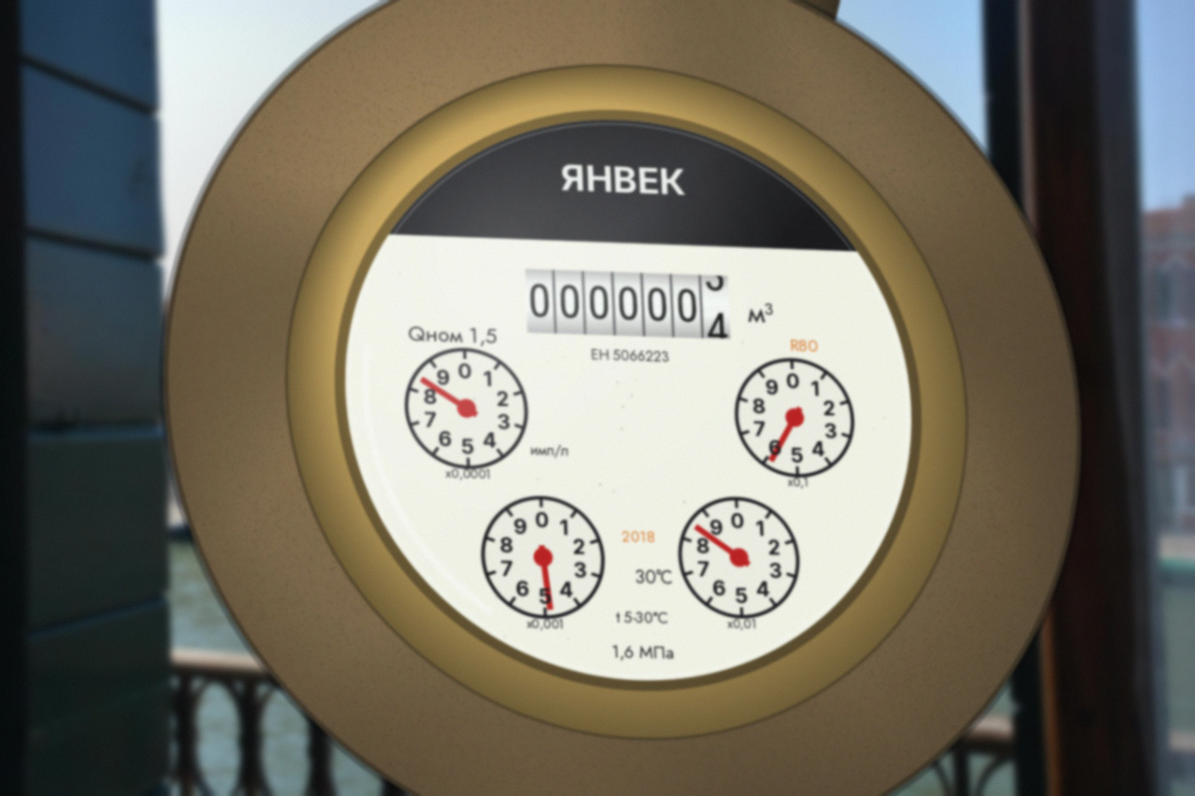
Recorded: 3.5848 m³
